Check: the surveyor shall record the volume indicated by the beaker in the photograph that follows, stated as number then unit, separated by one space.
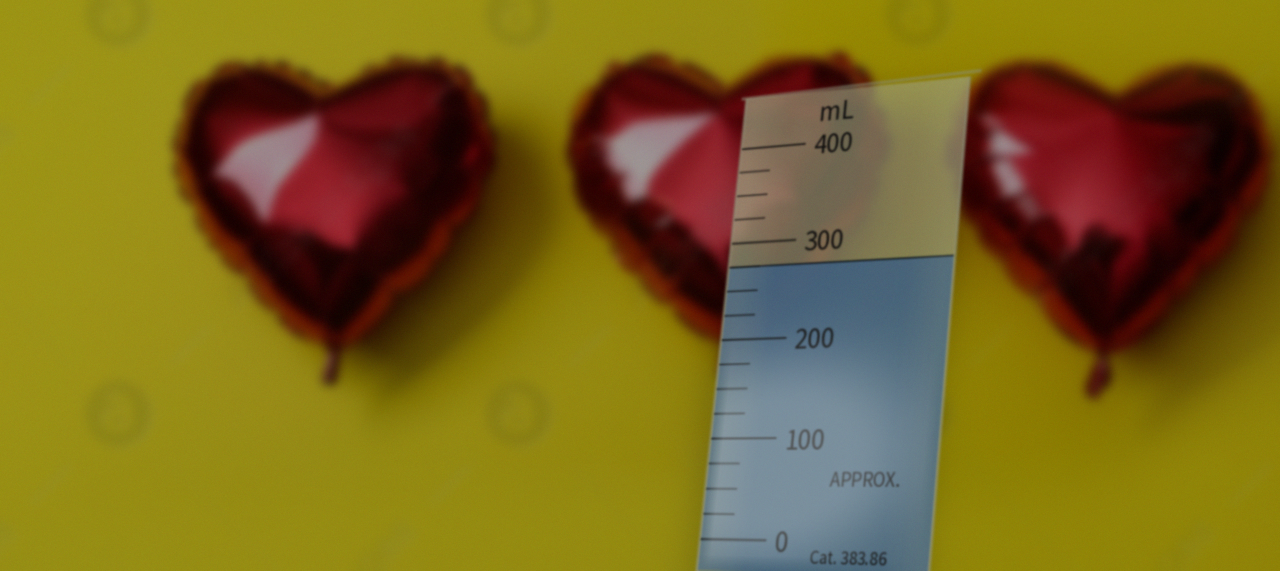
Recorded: 275 mL
